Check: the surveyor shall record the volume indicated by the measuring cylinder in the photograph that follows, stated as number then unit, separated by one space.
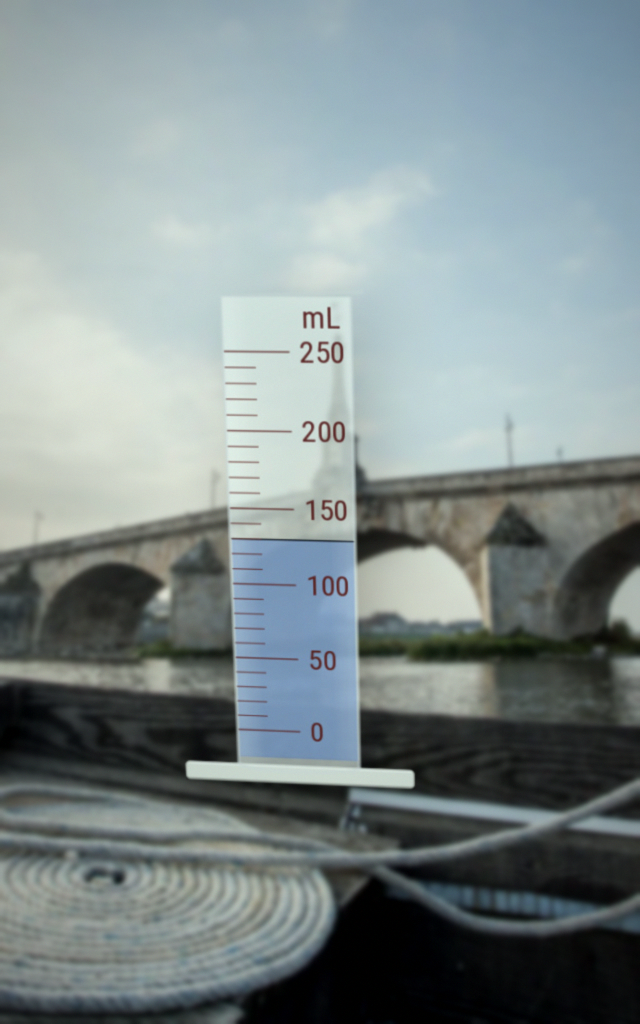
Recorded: 130 mL
